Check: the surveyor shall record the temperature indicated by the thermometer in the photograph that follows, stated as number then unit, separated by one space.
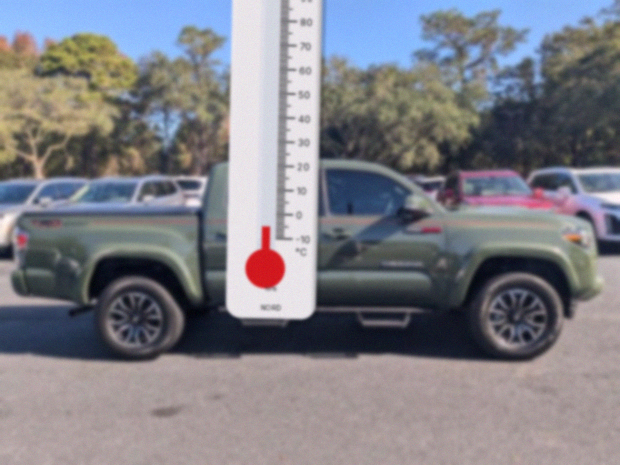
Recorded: -5 °C
